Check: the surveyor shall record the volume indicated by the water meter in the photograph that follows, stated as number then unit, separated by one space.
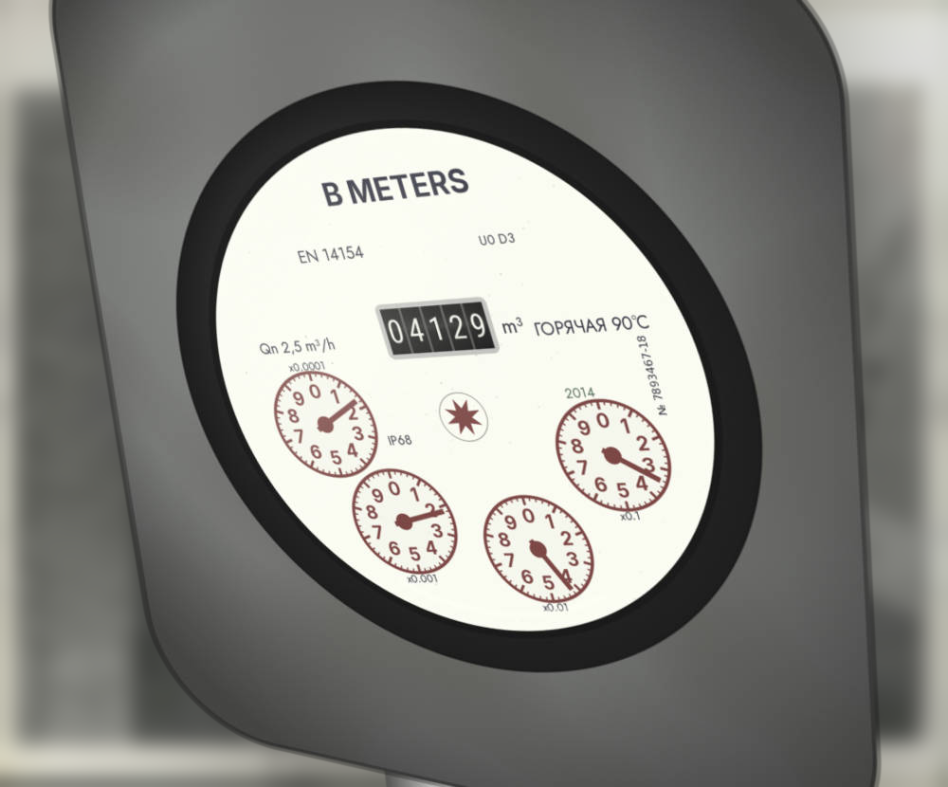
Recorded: 4129.3421 m³
